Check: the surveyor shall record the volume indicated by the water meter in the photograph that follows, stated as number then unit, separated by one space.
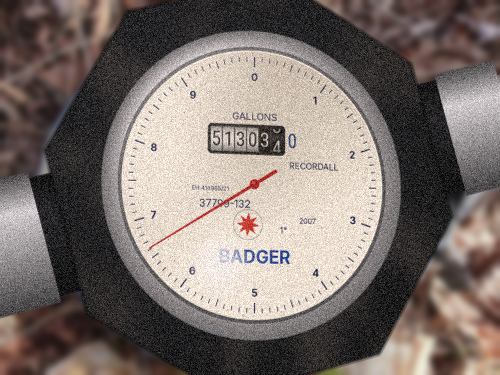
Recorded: 5130336.6 gal
